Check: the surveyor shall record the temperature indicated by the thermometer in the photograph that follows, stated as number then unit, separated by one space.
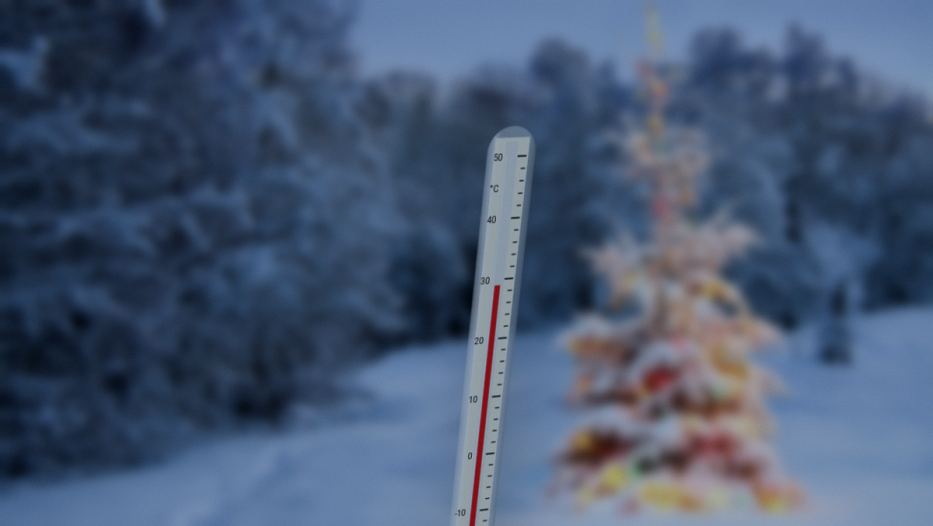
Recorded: 29 °C
